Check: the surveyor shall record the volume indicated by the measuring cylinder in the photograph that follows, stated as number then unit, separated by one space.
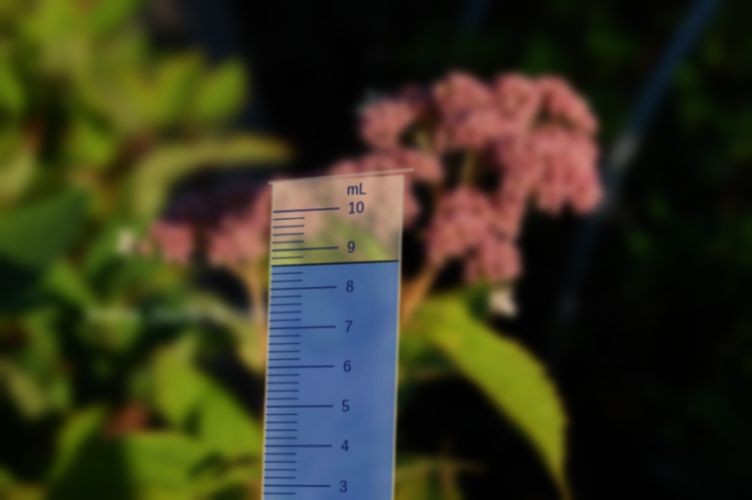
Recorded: 8.6 mL
